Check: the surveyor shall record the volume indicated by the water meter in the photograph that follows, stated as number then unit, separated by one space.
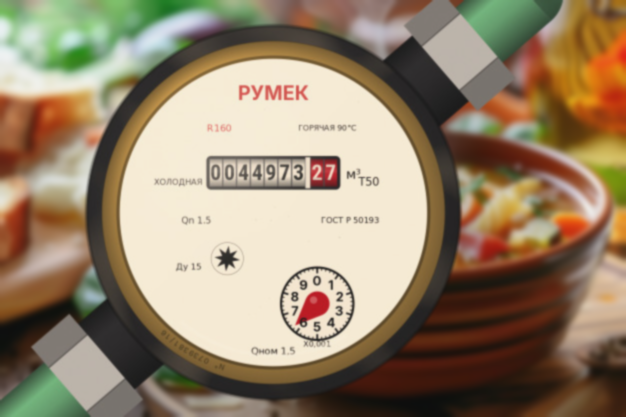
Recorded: 44973.276 m³
